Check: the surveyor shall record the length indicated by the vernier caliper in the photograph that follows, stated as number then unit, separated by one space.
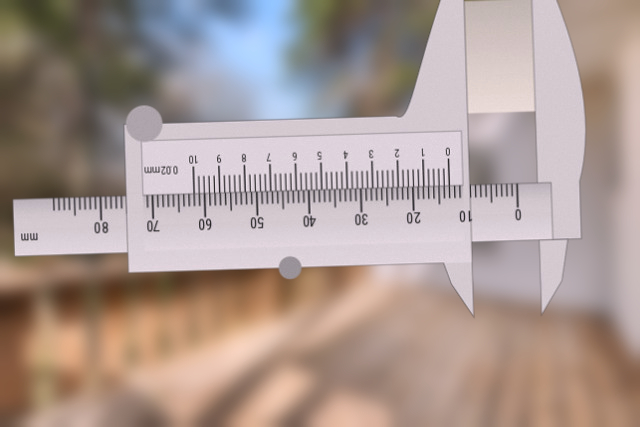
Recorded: 13.0 mm
